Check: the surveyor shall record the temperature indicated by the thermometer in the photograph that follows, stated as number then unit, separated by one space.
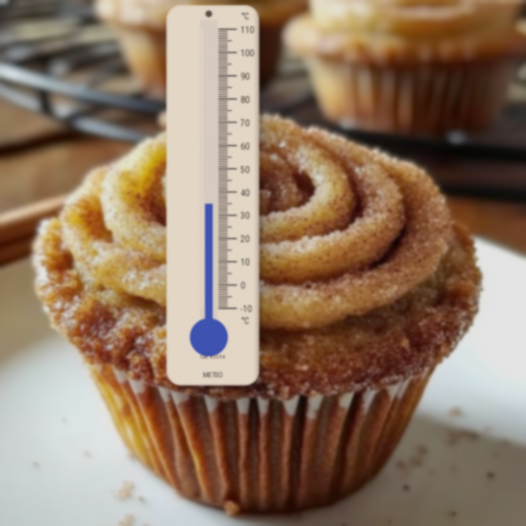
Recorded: 35 °C
